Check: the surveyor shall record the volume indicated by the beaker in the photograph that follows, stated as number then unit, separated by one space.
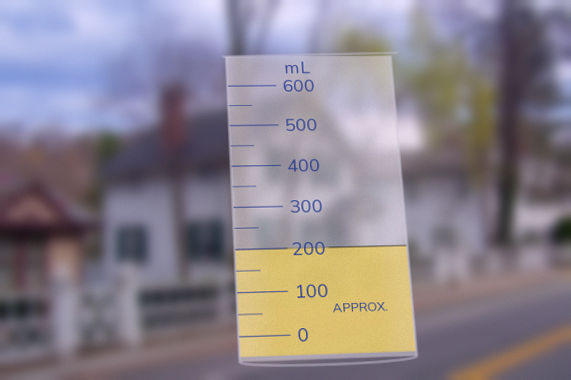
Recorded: 200 mL
